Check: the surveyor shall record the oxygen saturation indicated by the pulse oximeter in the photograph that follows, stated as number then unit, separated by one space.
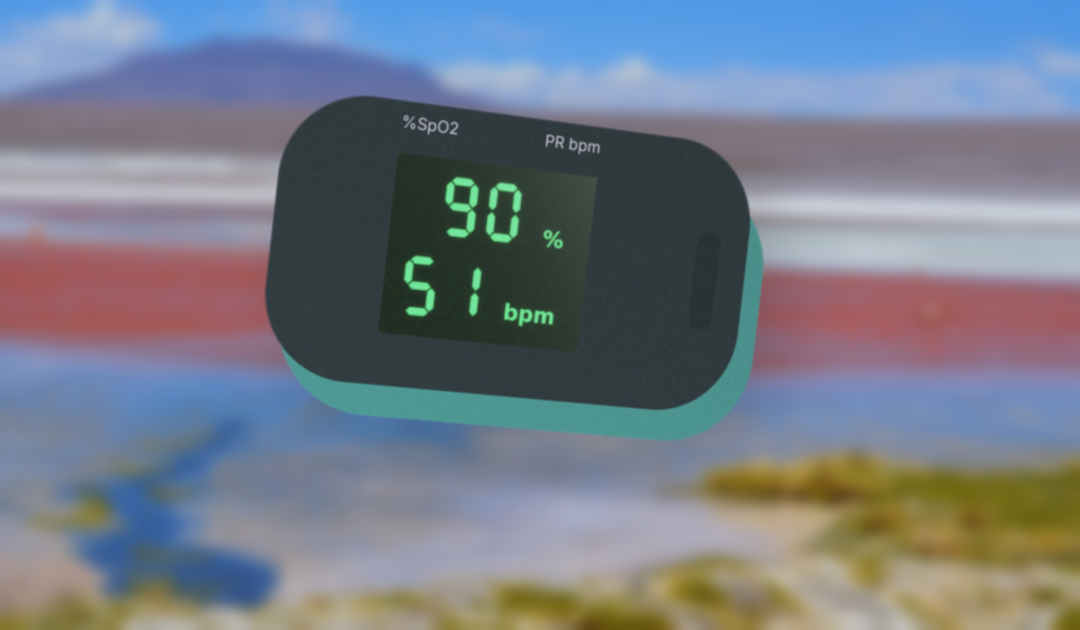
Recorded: 90 %
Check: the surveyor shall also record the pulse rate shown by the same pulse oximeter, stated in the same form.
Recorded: 51 bpm
